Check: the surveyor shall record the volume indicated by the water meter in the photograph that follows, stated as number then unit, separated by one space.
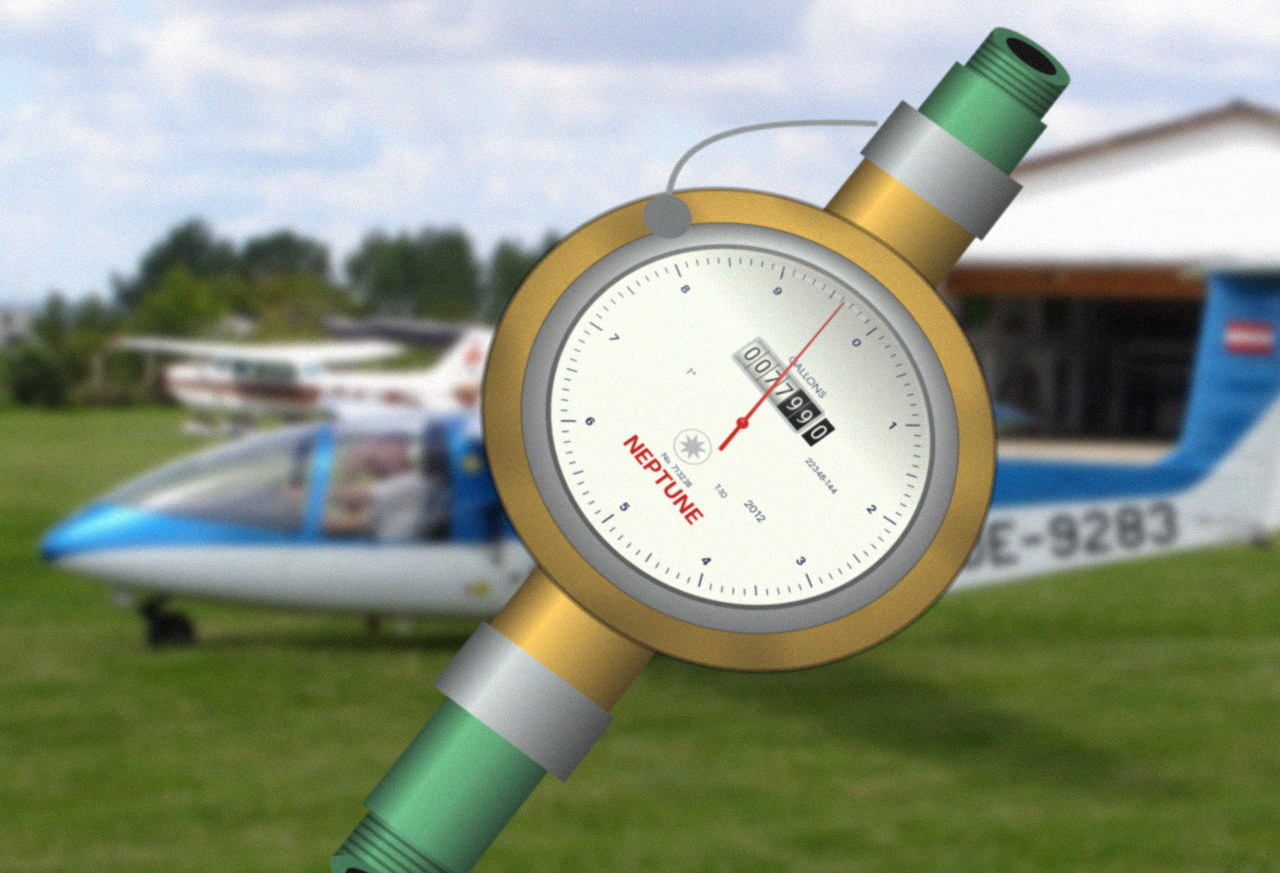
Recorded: 77989.6 gal
